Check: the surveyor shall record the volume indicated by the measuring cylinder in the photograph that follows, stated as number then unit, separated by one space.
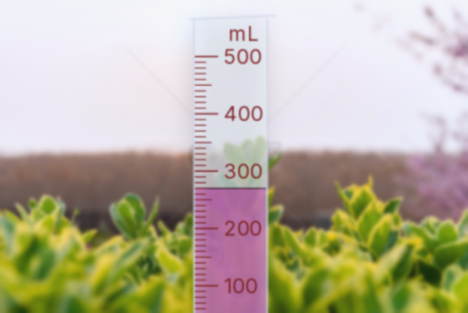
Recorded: 270 mL
